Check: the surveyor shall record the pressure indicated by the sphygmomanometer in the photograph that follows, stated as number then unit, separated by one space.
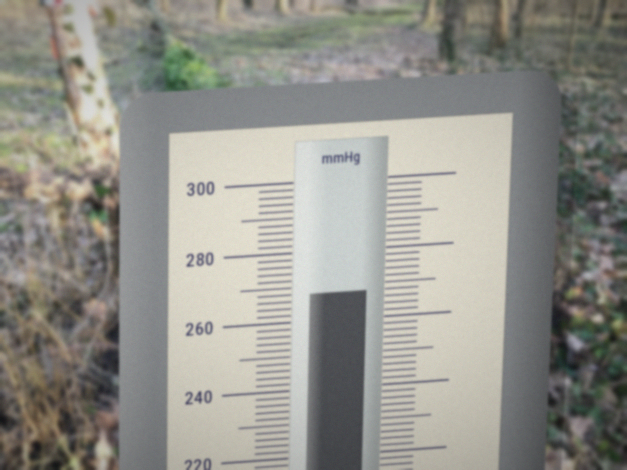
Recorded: 268 mmHg
